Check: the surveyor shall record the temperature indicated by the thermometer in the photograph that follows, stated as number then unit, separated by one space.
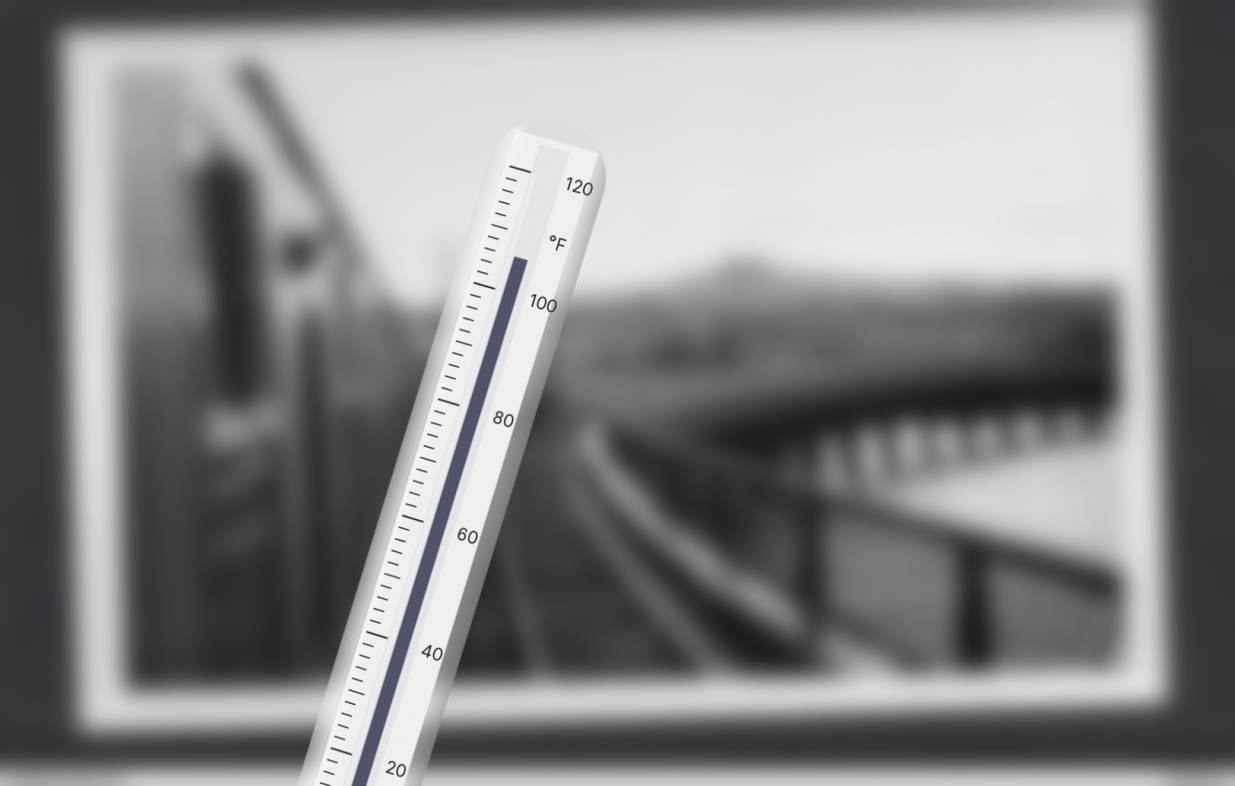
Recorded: 106 °F
